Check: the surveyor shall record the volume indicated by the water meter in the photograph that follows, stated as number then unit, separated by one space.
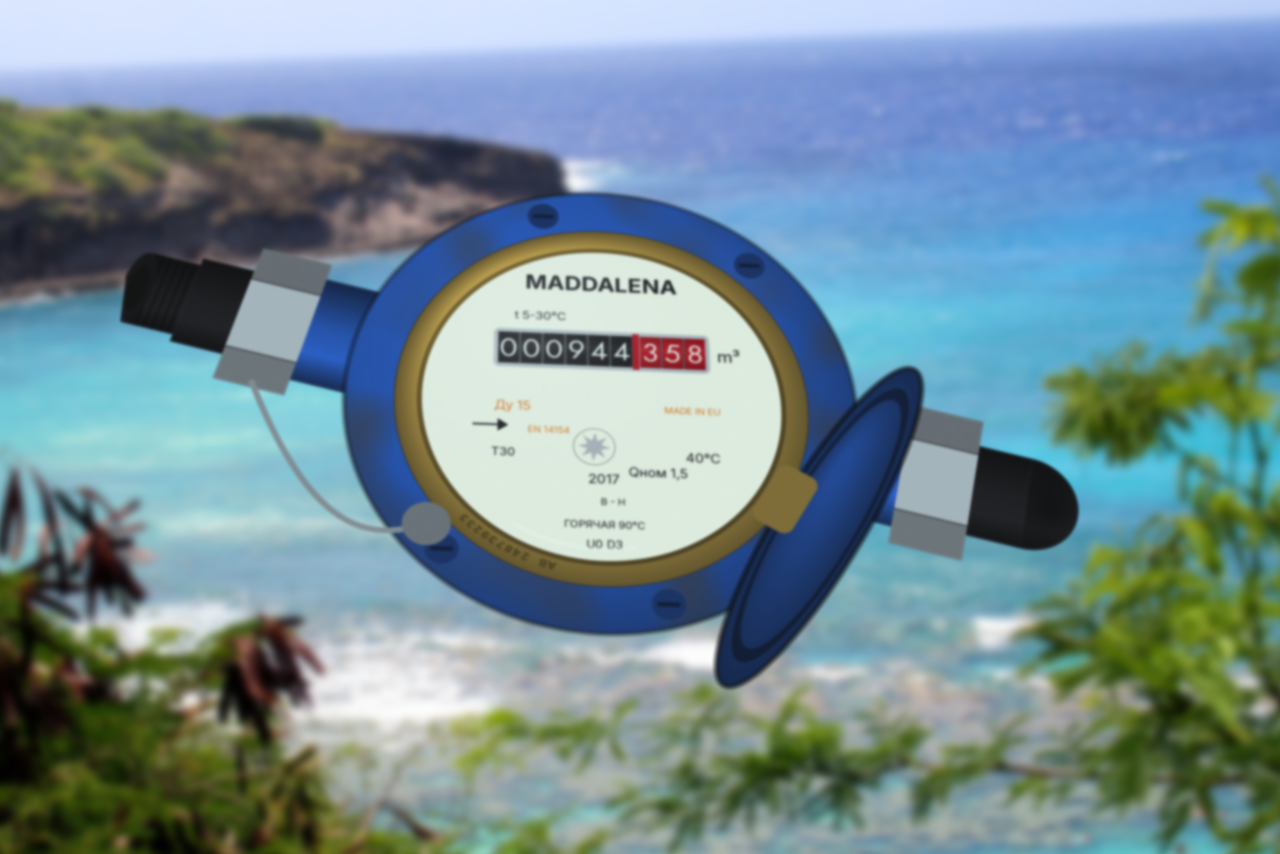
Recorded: 944.358 m³
